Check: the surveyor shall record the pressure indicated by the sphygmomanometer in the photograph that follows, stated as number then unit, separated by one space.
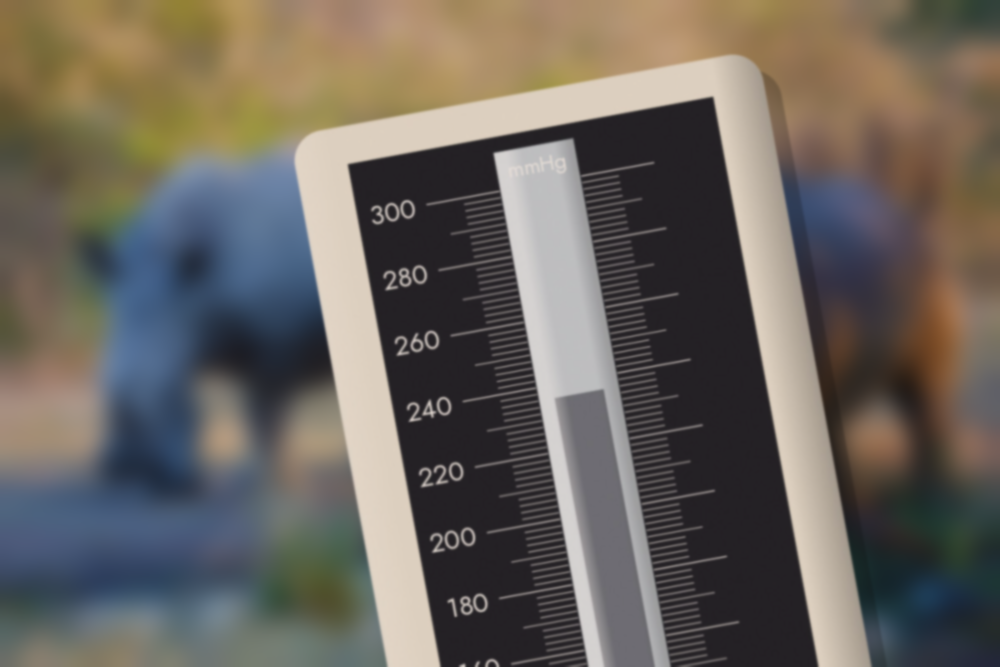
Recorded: 236 mmHg
